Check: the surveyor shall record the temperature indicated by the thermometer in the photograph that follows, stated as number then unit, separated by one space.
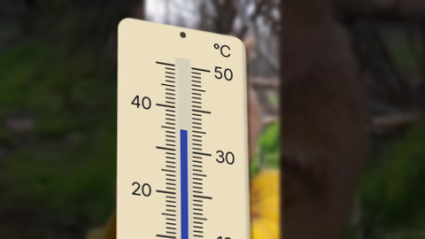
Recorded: 35 °C
